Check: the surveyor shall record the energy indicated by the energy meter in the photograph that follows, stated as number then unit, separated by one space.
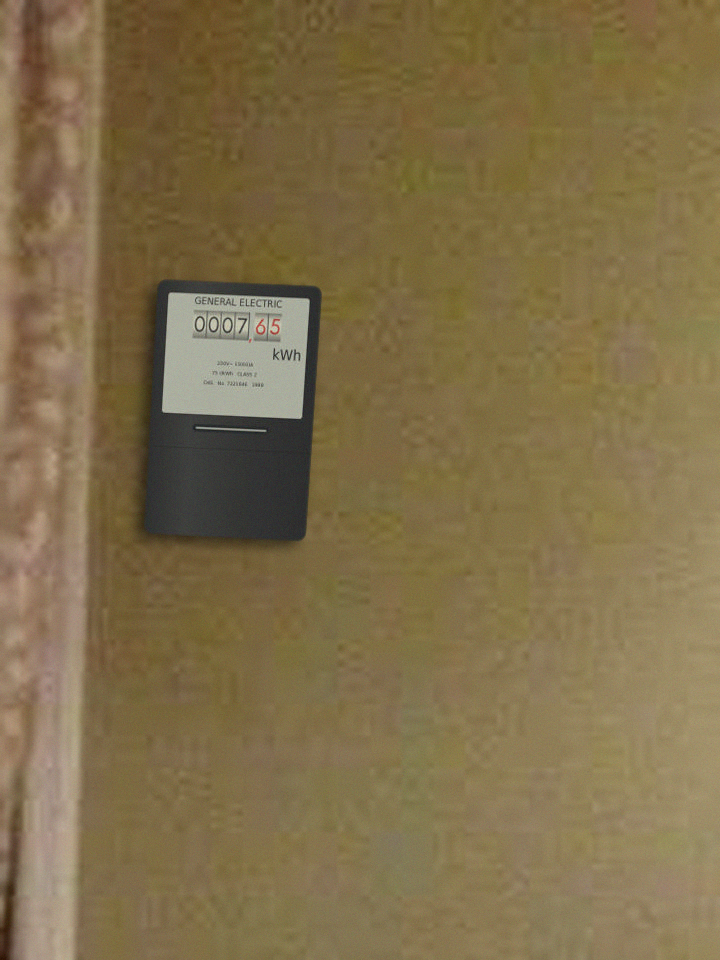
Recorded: 7.65 kWh
